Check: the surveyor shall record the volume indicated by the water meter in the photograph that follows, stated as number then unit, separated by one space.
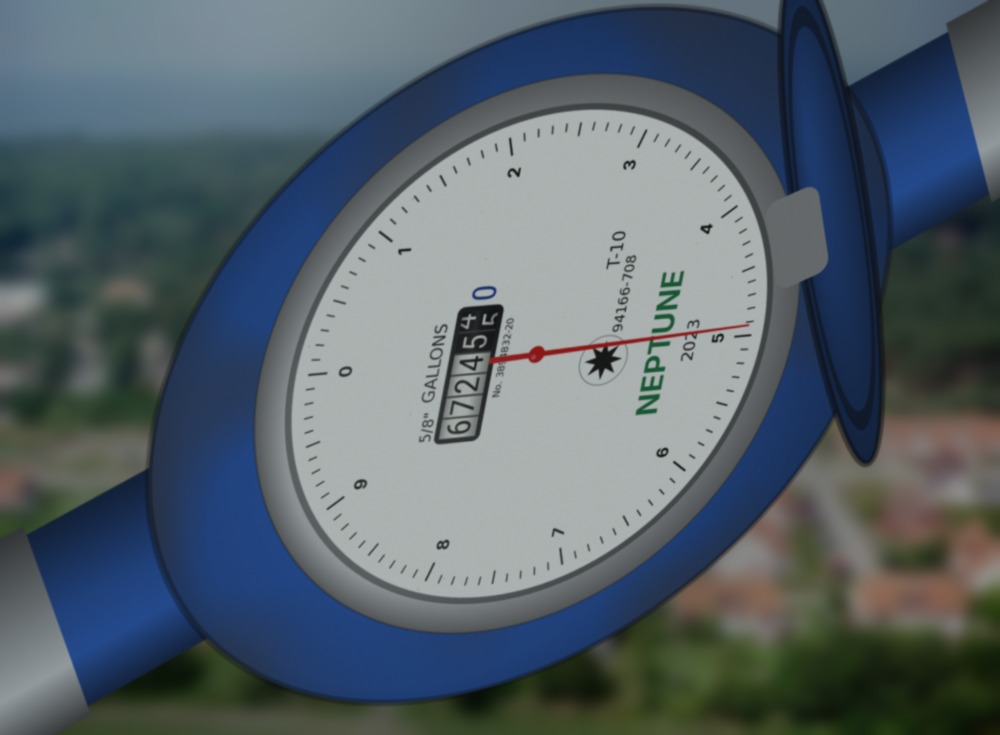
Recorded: 6724544.9 gal
